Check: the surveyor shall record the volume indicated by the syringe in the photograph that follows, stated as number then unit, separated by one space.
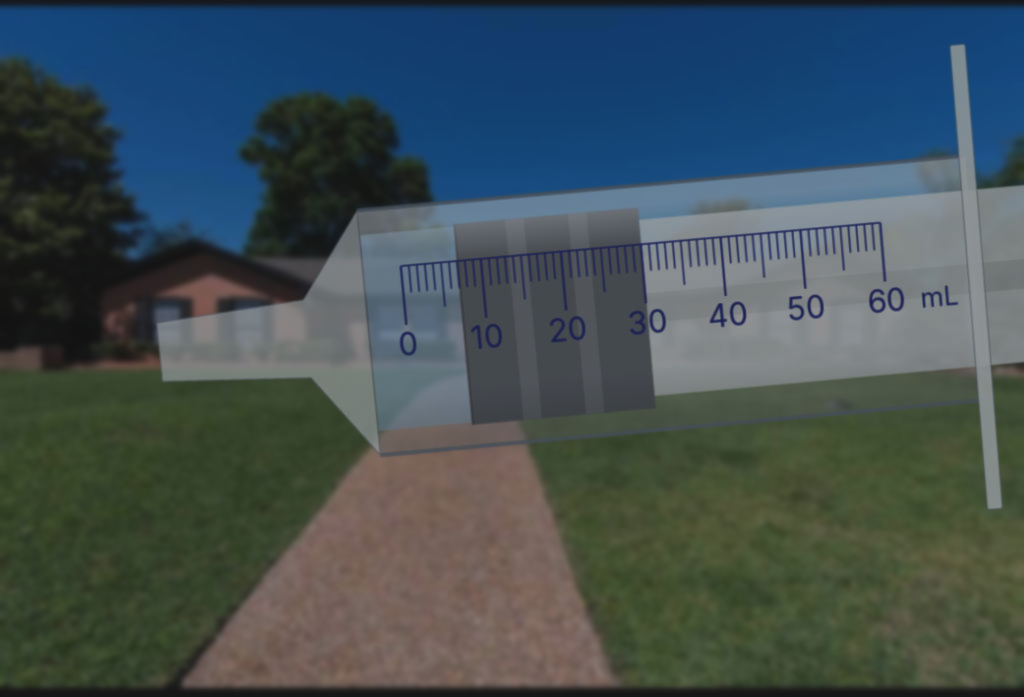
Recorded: 7 mL
